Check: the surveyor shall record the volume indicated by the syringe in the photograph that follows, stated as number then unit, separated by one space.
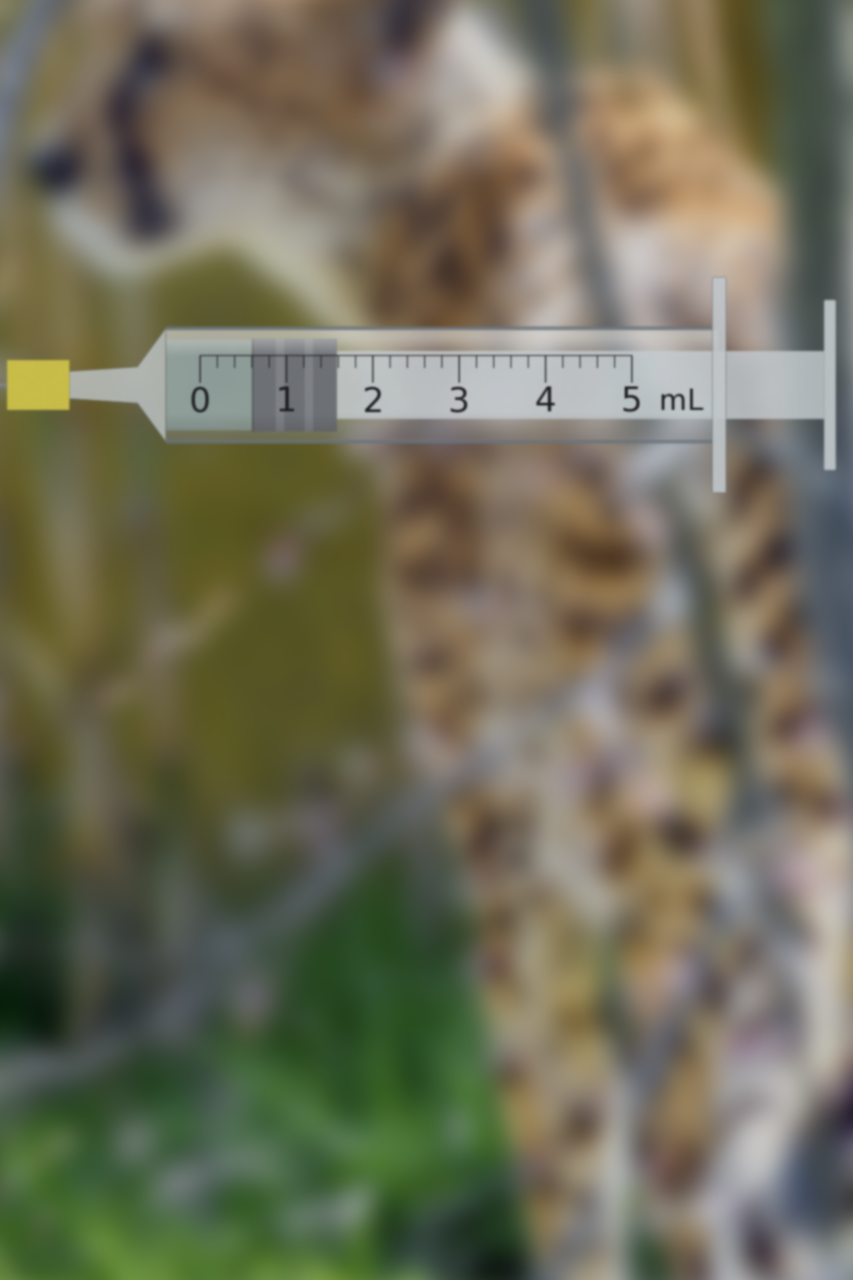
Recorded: 0.6 mL
